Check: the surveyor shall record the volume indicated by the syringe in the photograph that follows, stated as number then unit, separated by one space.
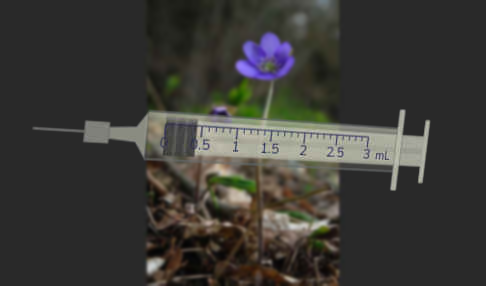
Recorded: 0 mL
